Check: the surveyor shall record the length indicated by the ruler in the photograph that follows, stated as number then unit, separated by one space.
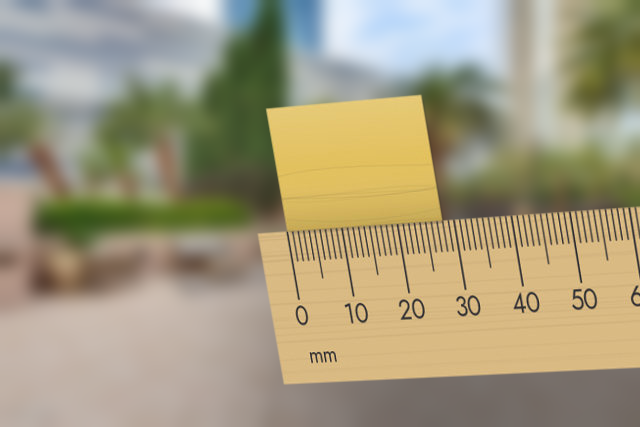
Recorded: 28 mm
